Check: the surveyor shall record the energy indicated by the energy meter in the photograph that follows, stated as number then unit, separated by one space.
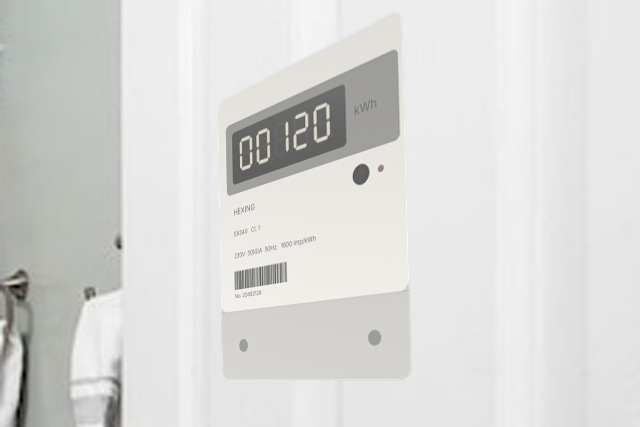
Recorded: 120 kWh
